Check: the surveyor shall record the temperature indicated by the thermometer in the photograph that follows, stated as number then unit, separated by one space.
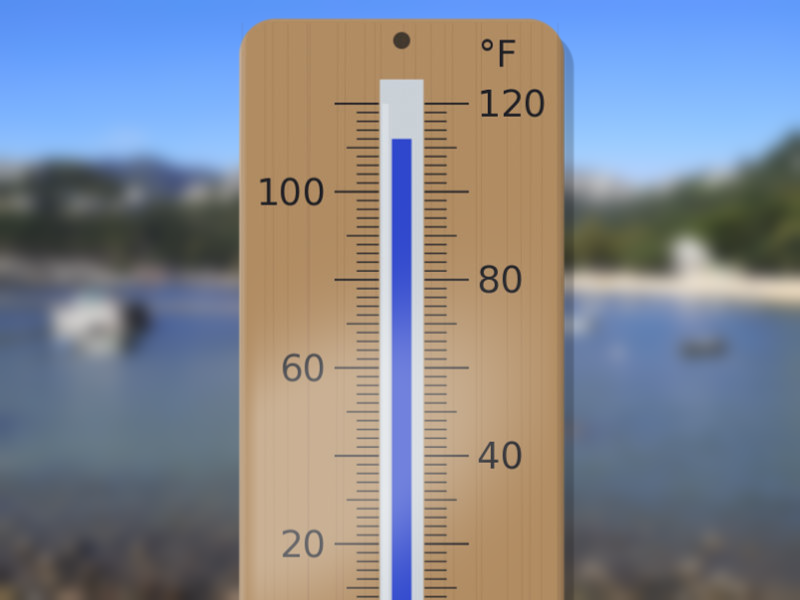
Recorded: 112 °F
